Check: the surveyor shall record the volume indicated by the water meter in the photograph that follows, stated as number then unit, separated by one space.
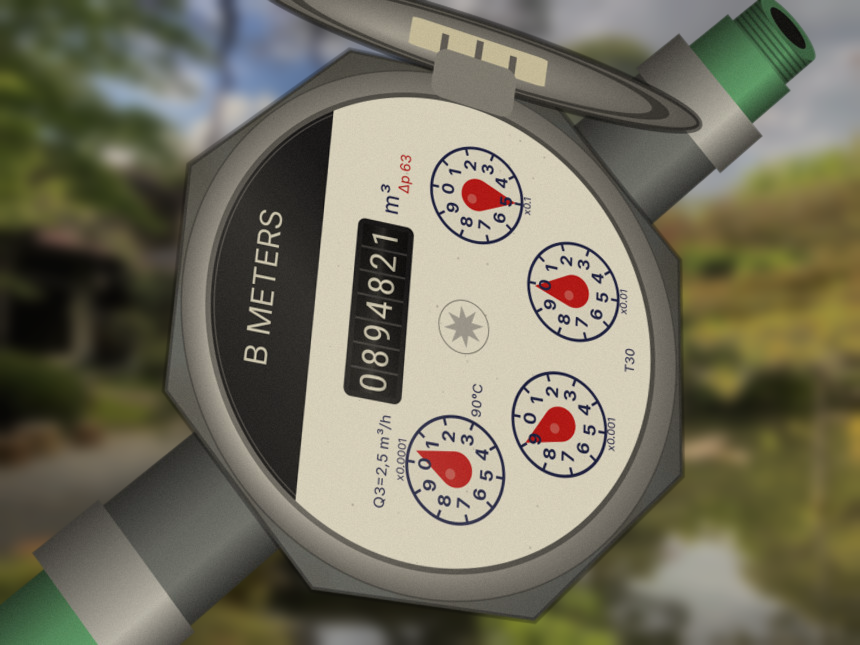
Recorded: 894821.4990 m³
